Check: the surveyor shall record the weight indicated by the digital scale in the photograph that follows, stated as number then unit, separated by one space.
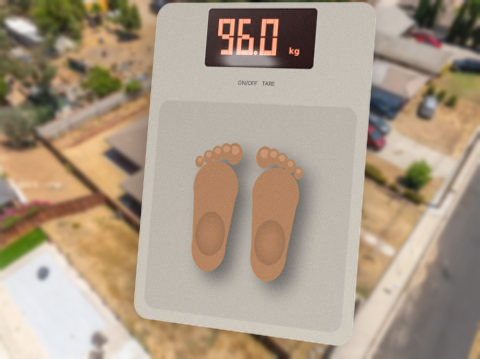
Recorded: 96.0 kg
